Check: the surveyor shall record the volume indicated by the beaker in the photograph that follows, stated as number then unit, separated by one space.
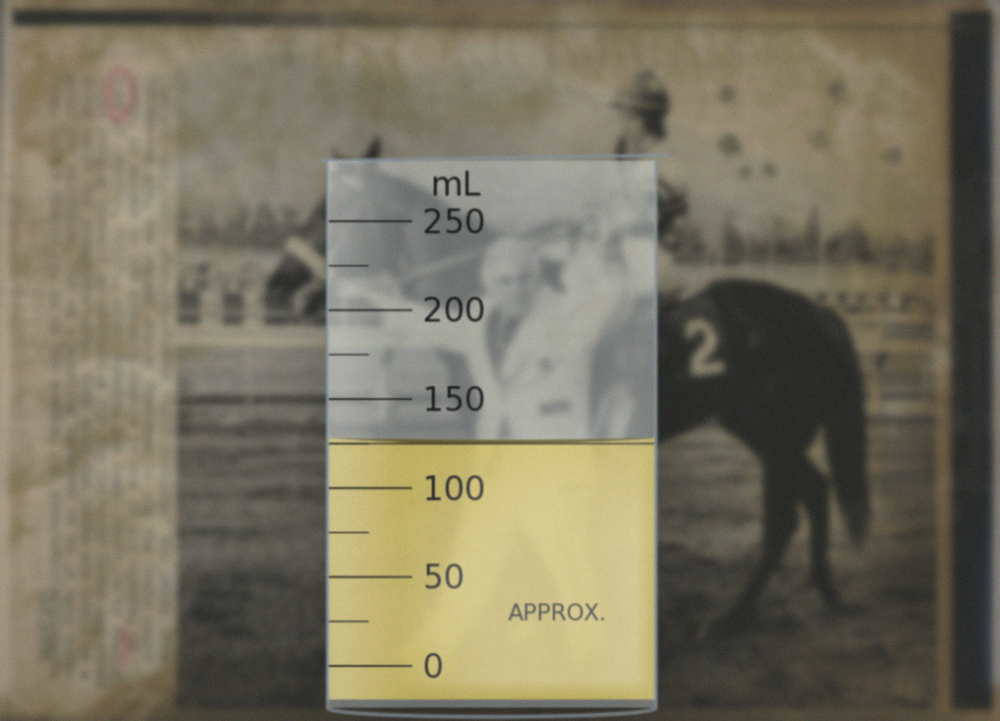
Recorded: 125 mL
